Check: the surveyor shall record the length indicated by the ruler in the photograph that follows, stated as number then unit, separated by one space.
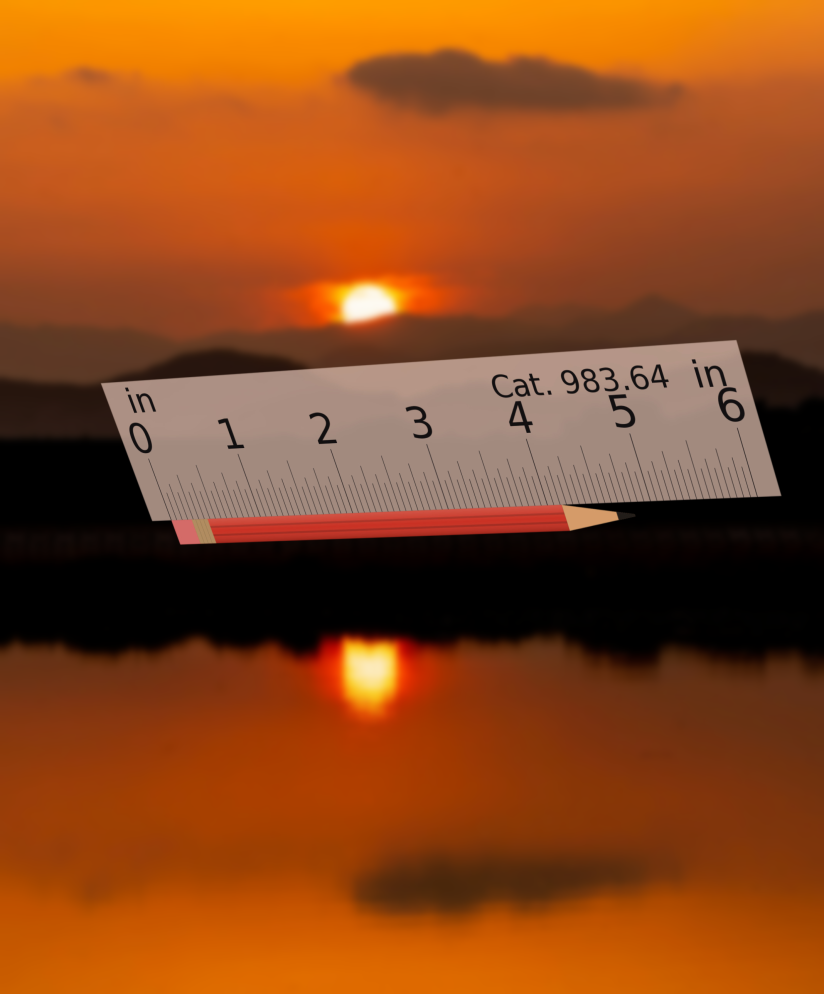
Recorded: 4.8125 in
